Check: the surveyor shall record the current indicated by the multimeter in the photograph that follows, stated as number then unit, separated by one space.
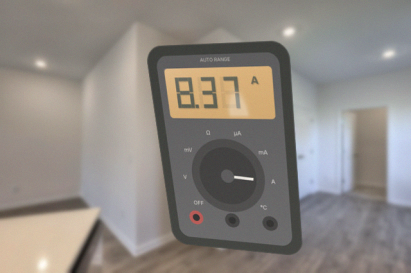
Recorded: 8.37 A
